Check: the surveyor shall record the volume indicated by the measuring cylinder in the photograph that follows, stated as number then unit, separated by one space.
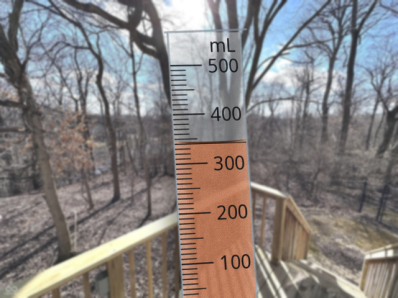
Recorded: 340 mL
